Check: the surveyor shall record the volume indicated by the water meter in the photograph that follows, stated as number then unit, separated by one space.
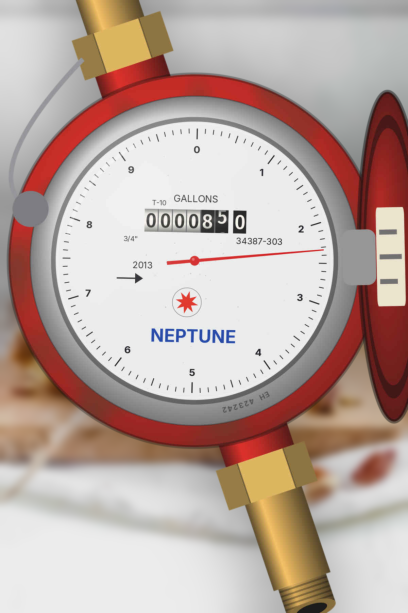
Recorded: 852.3 gal
